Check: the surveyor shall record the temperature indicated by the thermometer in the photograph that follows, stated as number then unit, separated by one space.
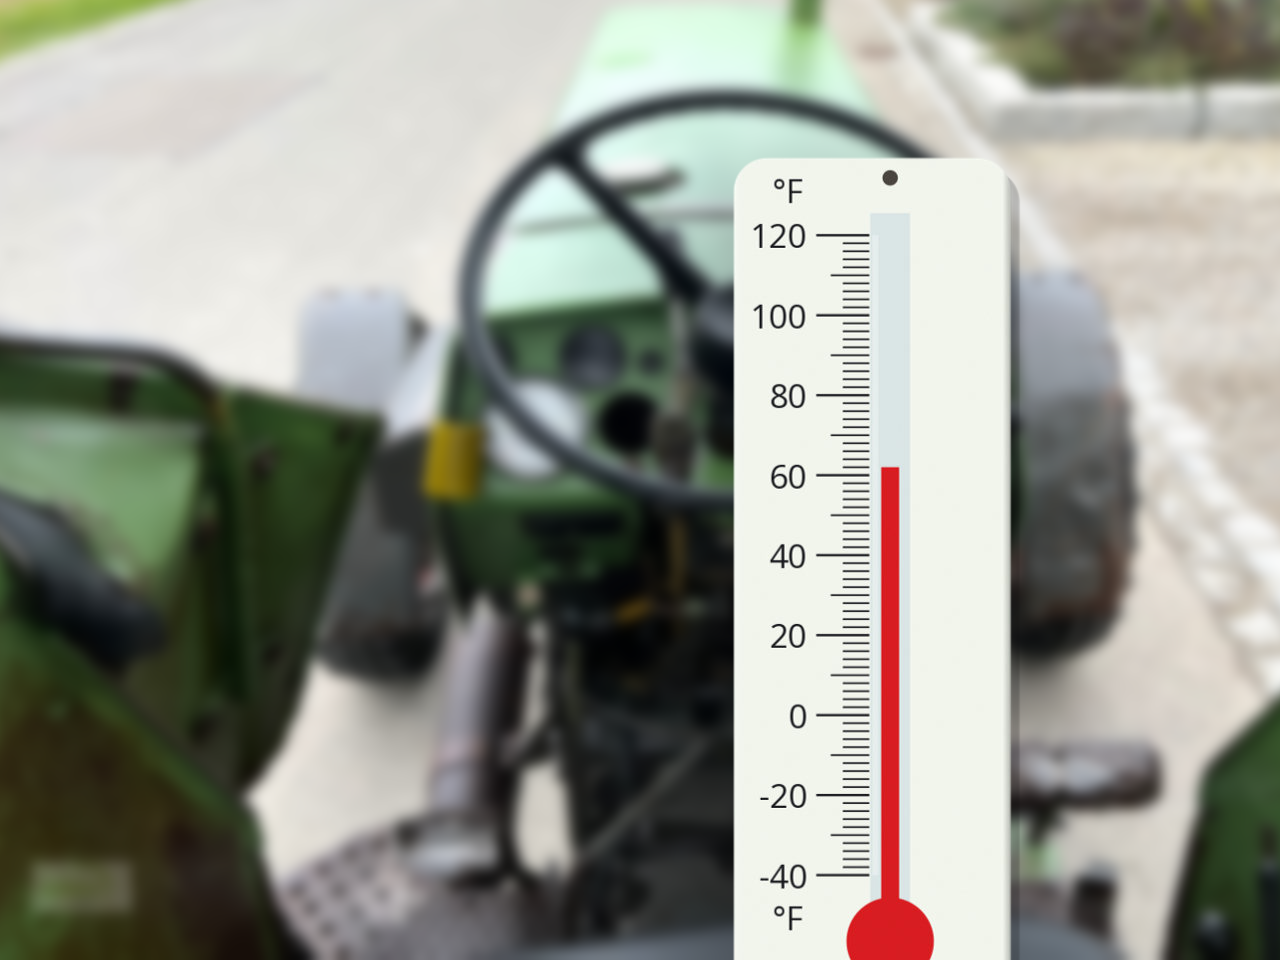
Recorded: 62 °F
